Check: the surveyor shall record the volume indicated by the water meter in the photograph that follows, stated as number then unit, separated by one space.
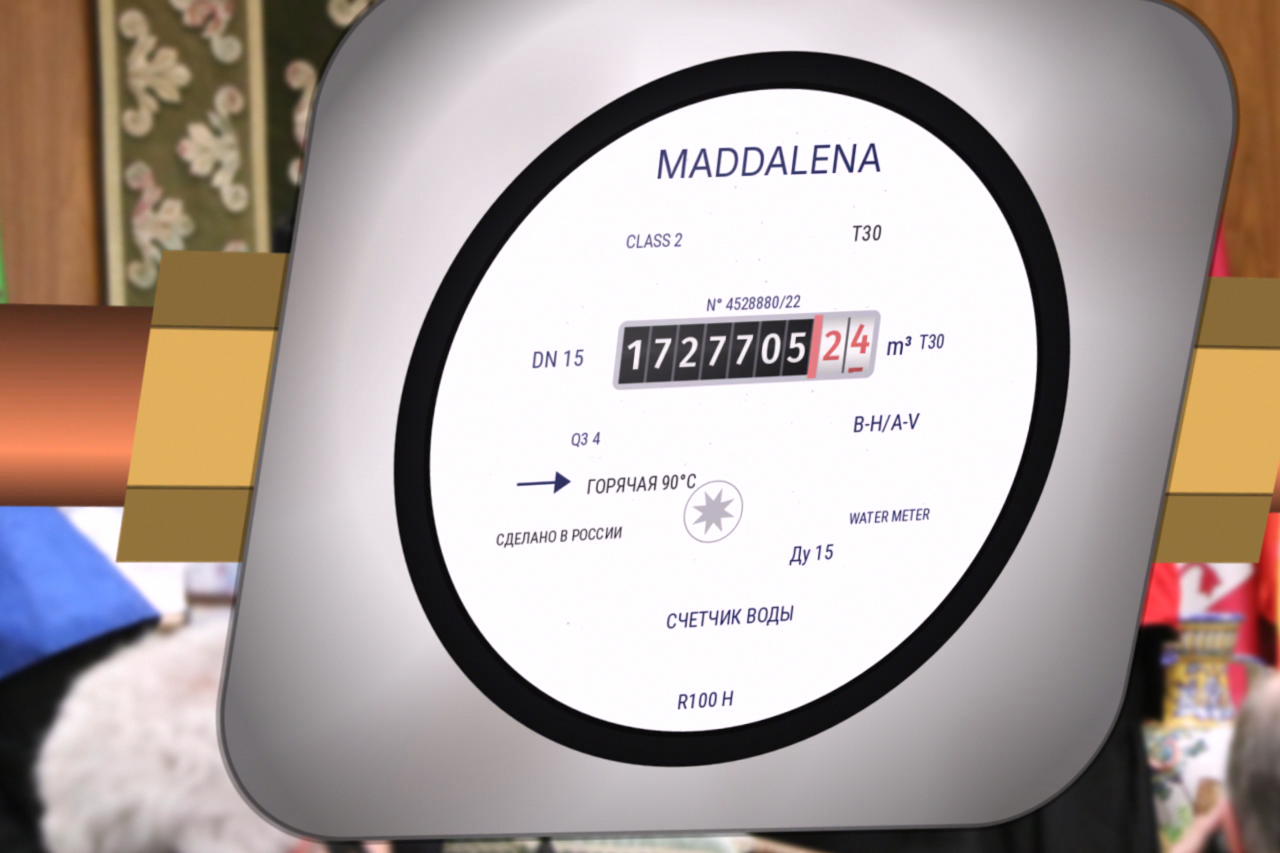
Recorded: 1727705.24 m³
